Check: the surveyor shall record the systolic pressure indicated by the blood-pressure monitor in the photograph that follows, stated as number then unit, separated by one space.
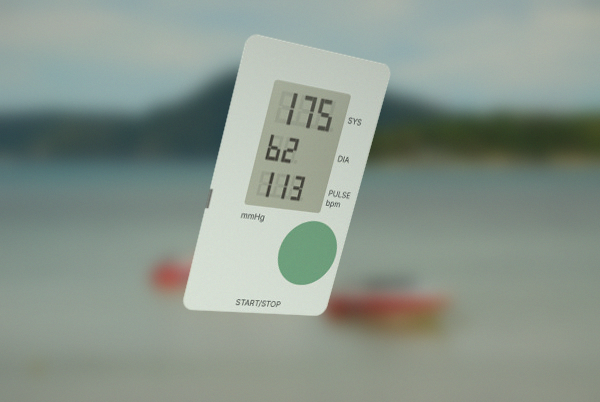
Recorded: 175 mmHg
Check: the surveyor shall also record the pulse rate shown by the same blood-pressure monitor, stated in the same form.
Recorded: 113 bpm
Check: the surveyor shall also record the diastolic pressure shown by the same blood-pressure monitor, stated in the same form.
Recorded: 62 mmHg
